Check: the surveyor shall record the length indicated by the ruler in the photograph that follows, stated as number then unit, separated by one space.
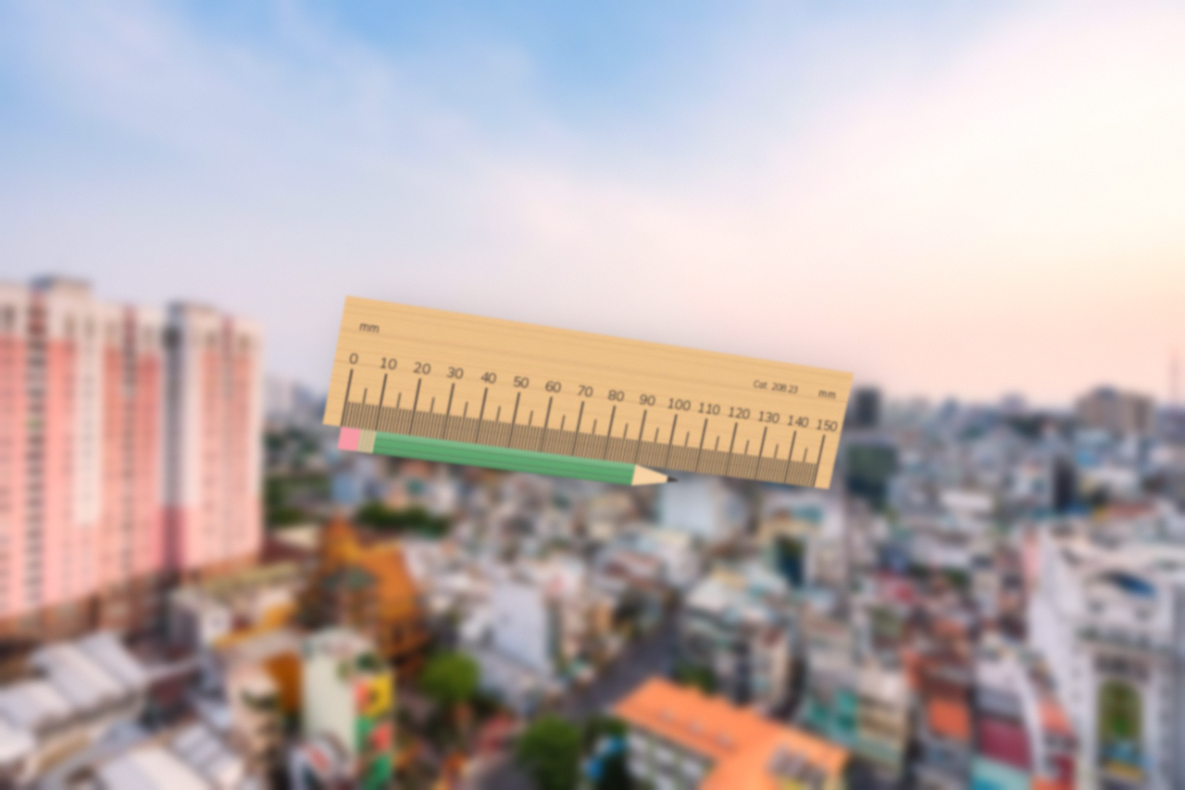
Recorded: 105 mm
